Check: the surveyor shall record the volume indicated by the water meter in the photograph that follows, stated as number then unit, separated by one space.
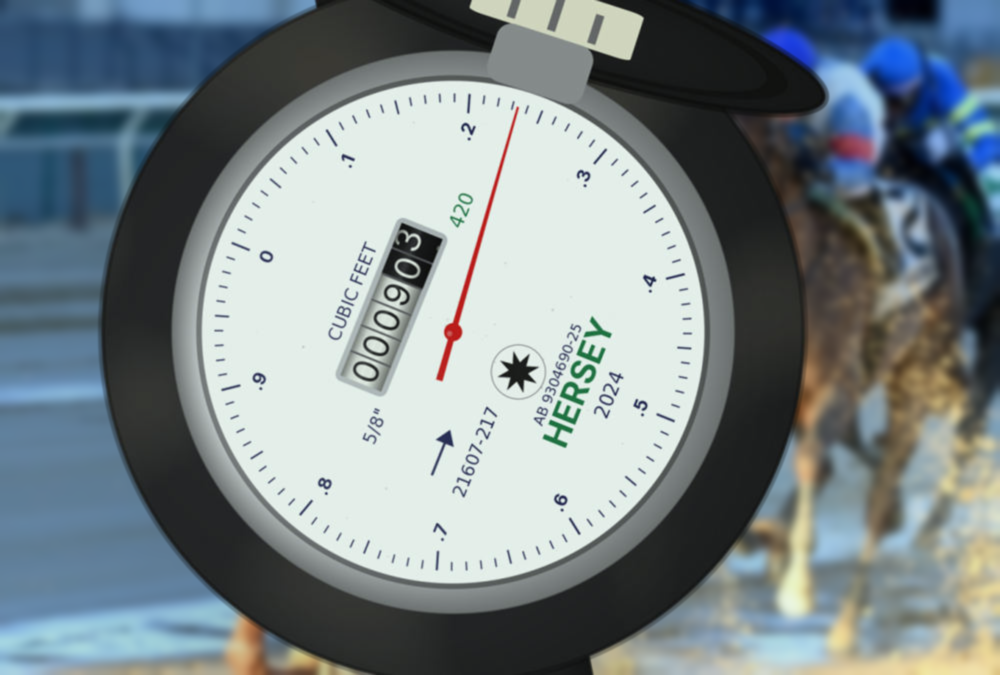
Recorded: 903.23 ft³
